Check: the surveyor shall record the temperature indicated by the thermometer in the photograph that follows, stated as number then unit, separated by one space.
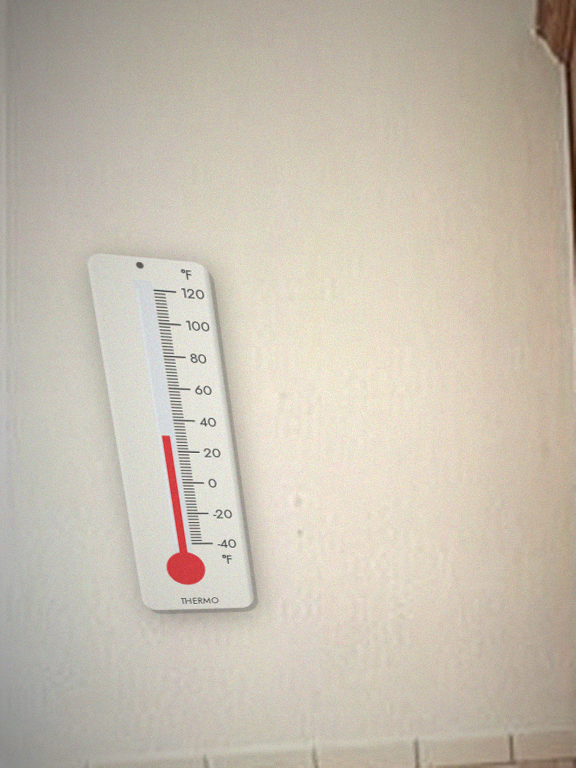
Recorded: 30 °F
